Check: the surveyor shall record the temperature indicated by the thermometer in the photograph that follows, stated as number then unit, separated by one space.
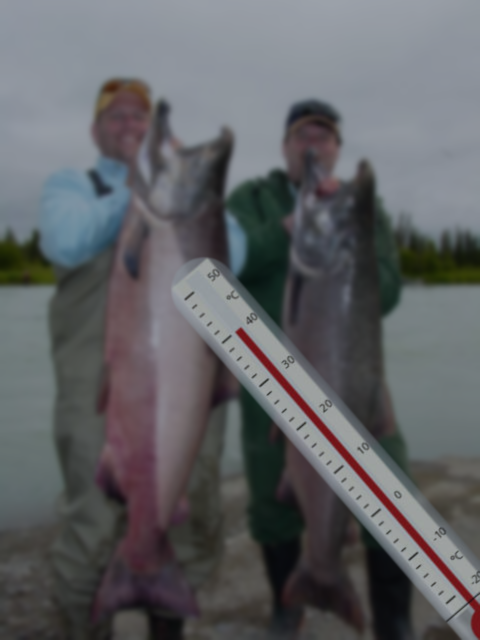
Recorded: 40 °C
